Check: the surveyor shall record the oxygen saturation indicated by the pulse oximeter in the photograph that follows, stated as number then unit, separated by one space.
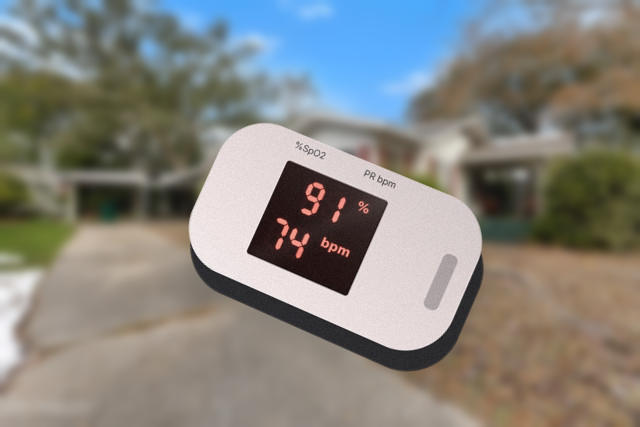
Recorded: 91 %
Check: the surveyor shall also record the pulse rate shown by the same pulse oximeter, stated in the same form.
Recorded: 74 bpm
